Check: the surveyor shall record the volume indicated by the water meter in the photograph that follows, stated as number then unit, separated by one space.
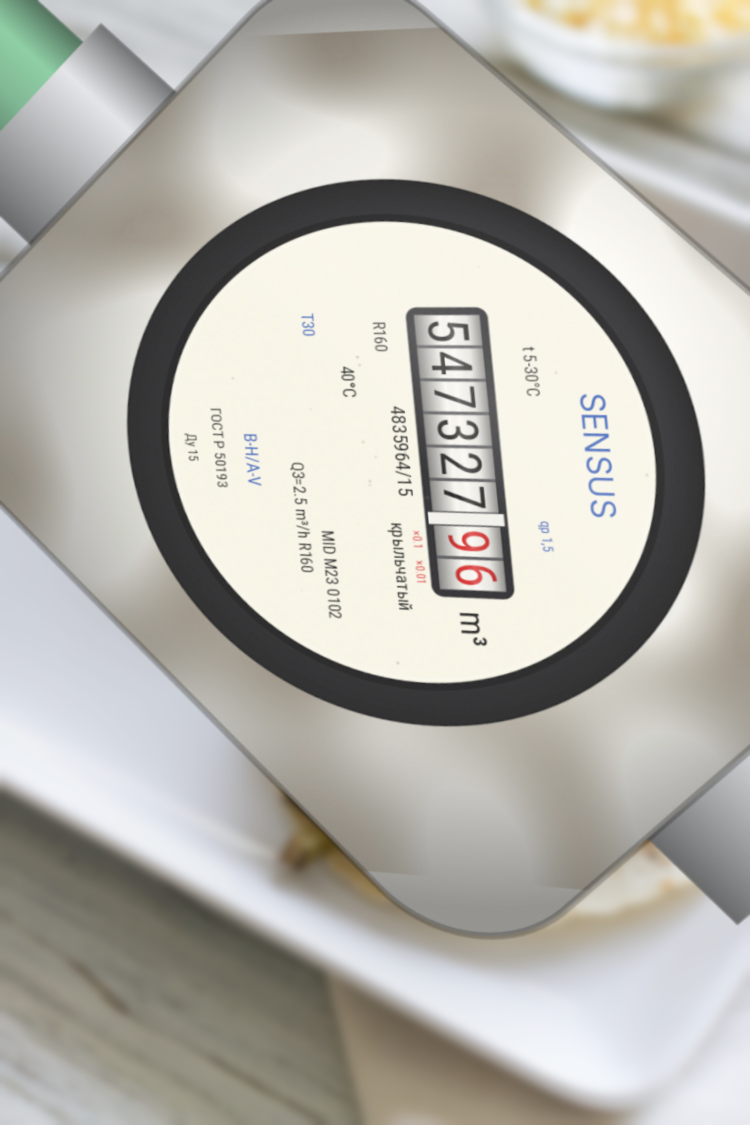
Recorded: 547327.96 m³
